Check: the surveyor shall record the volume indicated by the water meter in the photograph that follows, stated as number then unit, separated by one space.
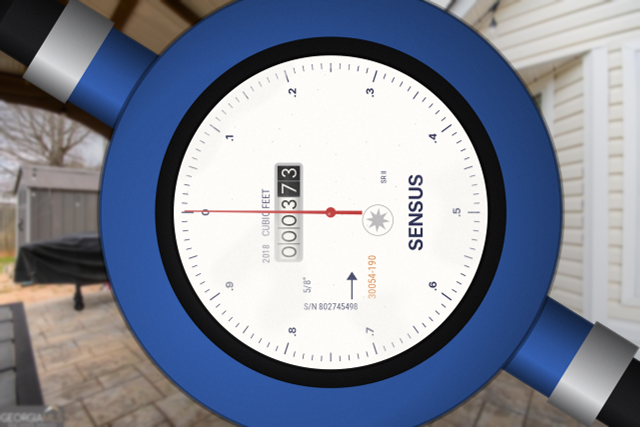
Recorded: 373.00 ft³
